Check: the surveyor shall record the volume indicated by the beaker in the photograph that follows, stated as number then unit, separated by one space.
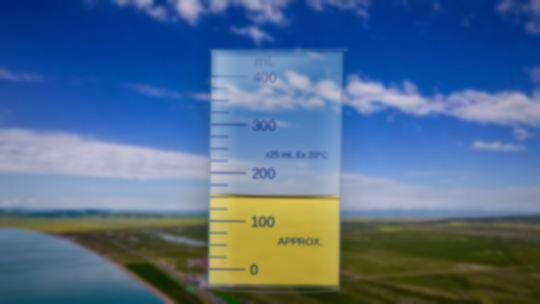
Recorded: 150 mL
